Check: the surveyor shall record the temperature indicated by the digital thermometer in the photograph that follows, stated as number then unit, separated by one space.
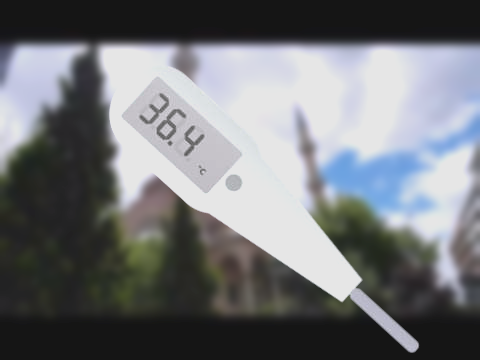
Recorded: 36.4 °C
